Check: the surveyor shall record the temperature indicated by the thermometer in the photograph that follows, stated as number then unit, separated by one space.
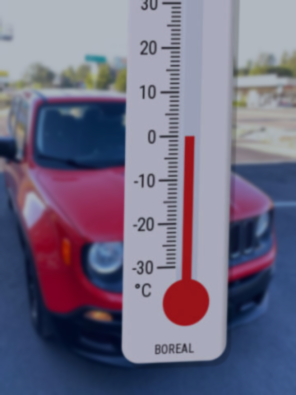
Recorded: 0 °C
